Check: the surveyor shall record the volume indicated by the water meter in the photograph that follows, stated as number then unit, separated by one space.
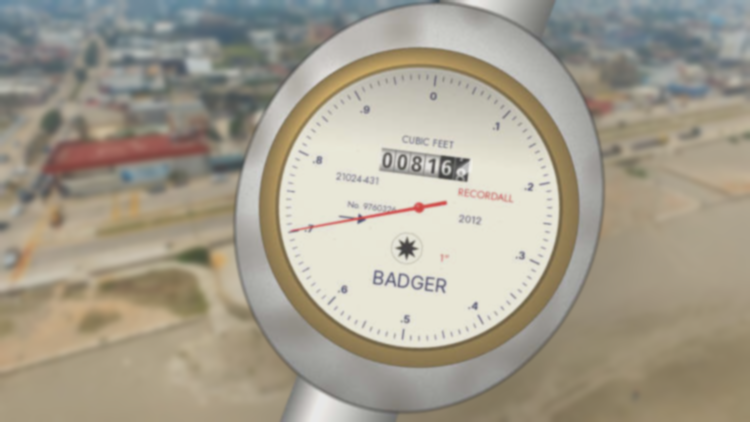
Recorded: 8167.70 ft³
